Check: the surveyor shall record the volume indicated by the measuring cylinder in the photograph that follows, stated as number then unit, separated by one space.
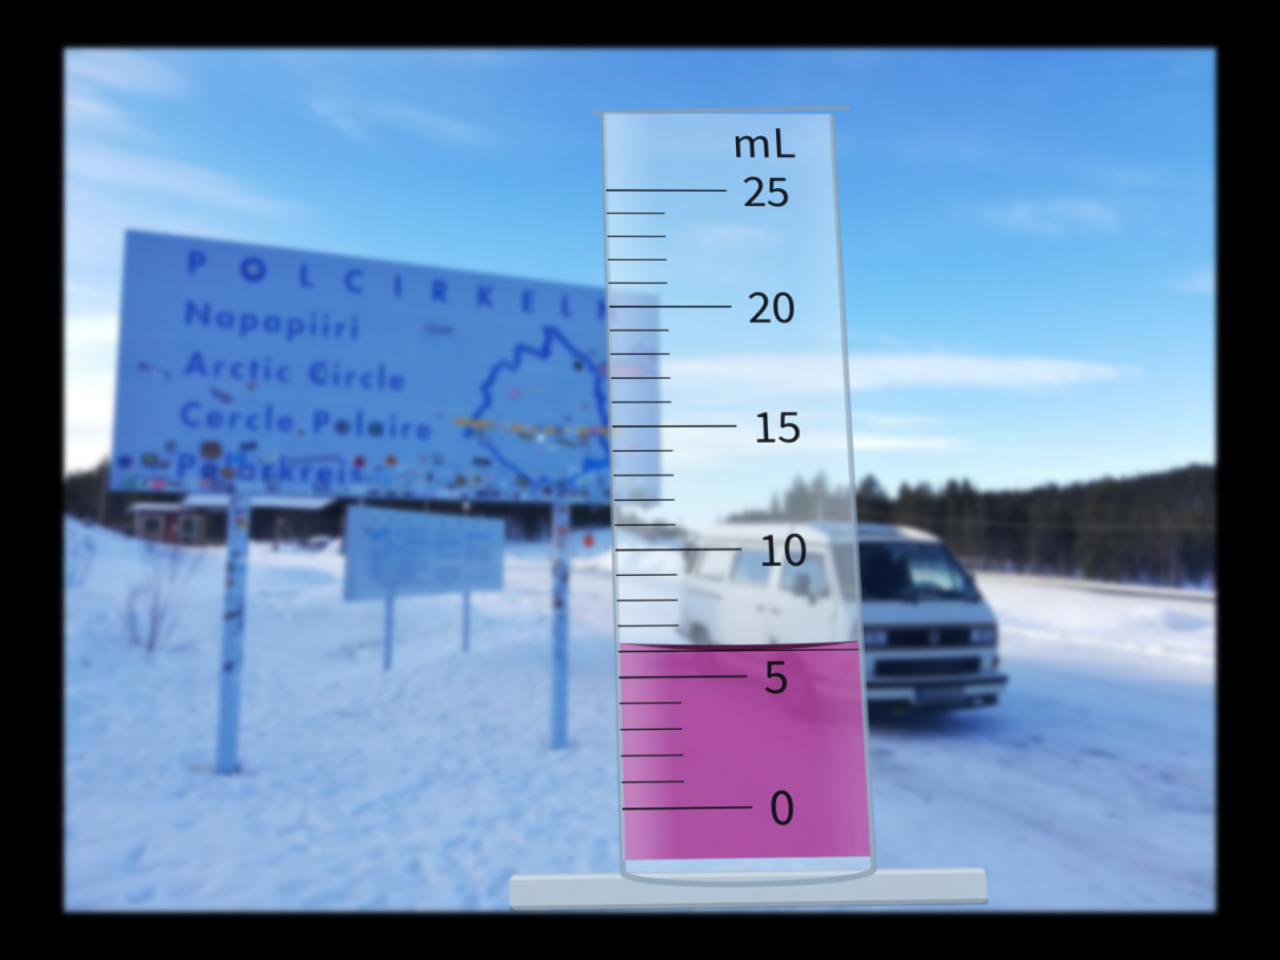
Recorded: 6 mL
